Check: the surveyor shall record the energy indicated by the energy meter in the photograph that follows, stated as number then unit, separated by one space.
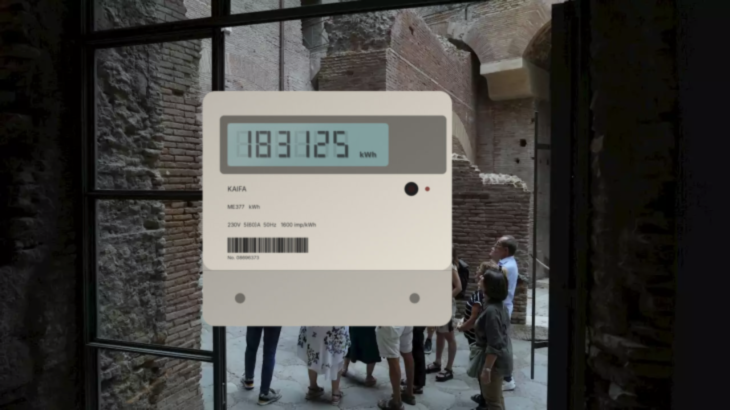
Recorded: 183125 kWh
